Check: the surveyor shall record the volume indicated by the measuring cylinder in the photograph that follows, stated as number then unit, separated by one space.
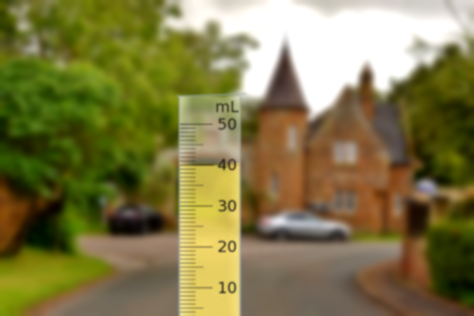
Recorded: 40 mL
